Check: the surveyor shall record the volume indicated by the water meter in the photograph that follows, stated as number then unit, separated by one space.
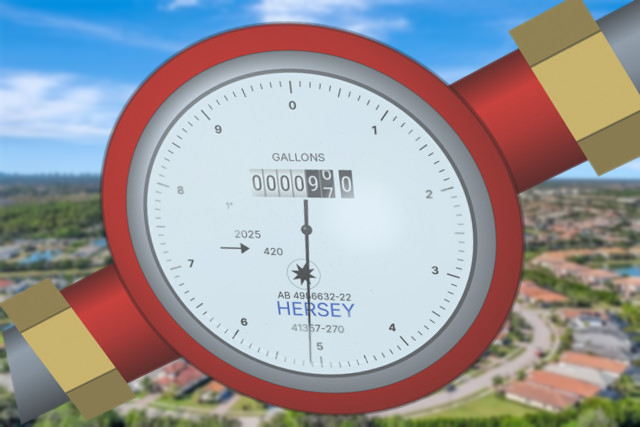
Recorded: 965.1 gal
